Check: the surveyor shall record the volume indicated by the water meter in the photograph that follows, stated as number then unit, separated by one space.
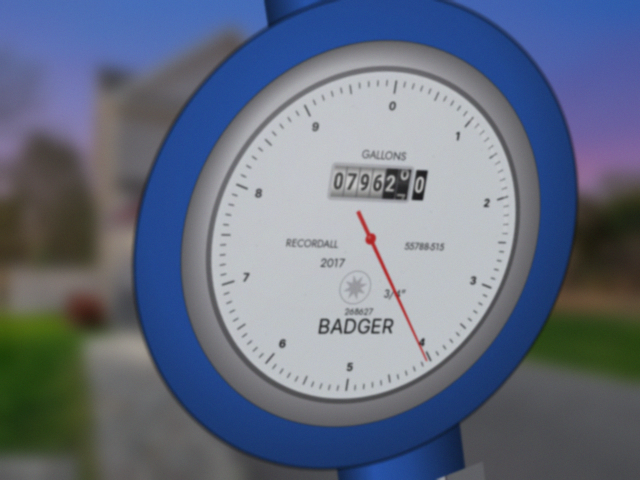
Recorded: 796264.0 gal
